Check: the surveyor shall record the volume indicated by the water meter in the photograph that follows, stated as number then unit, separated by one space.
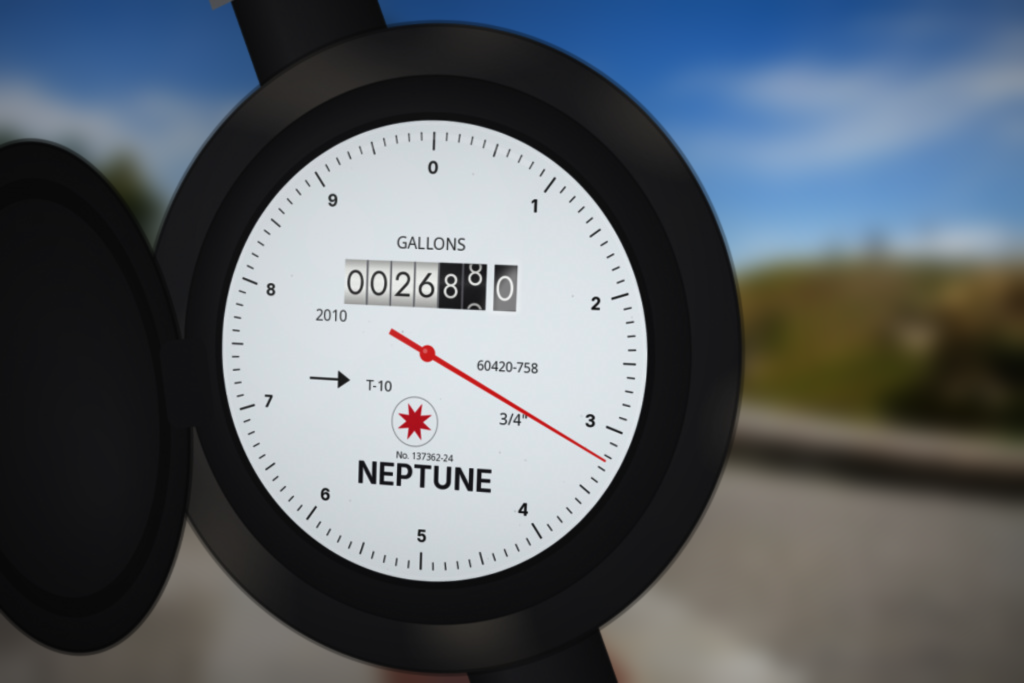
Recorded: 26883.2 gal
